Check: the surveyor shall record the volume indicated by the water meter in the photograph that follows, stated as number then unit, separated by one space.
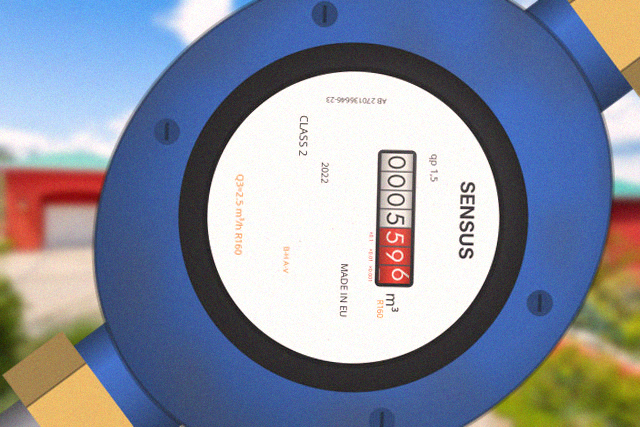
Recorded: 5.596 m³
